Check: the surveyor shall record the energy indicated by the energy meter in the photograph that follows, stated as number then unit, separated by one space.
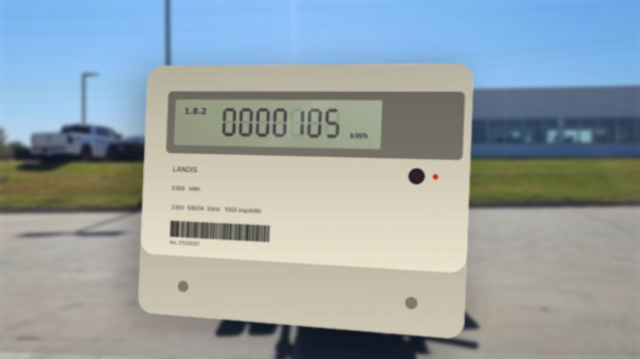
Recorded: 105 kWh
